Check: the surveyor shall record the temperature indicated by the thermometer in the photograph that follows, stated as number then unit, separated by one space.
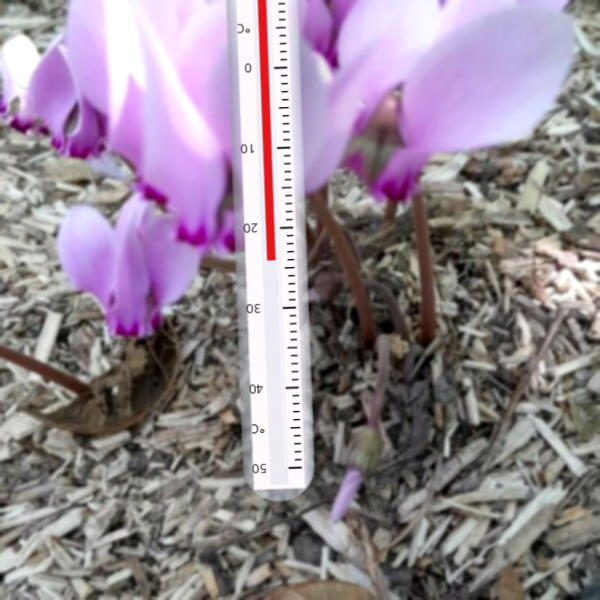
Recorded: 24 °C
